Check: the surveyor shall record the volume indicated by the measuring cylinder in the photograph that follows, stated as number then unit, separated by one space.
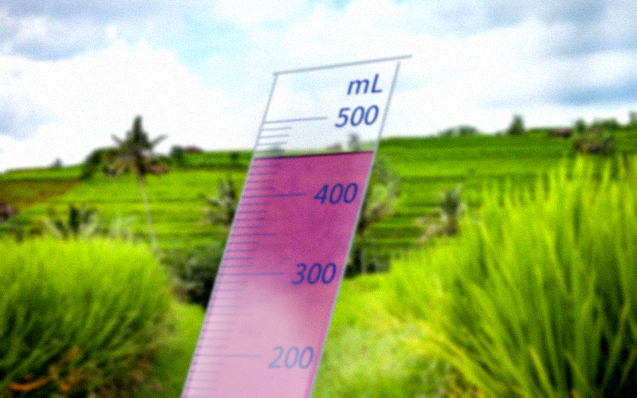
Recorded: 450 mL
